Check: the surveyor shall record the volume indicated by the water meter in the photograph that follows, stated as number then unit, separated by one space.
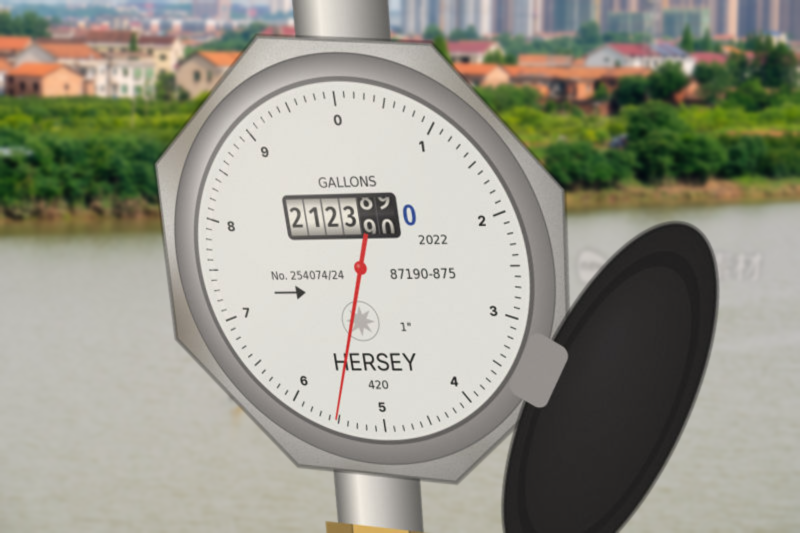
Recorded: 2123895.5 gal
